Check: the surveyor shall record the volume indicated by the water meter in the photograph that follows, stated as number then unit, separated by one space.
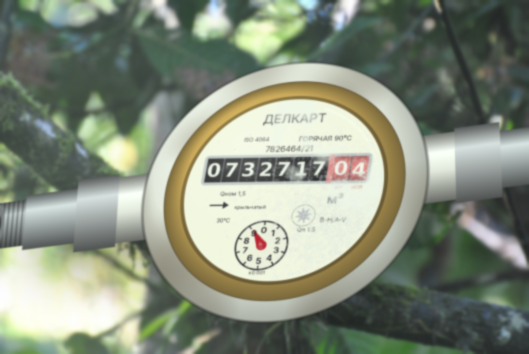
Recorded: 732717.039 m³
